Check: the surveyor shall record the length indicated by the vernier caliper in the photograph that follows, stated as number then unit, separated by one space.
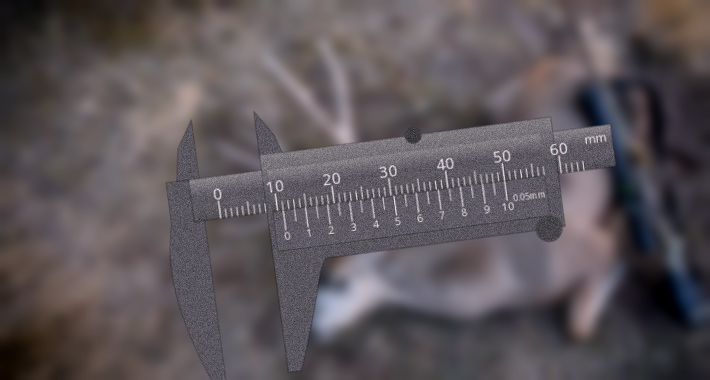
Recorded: 11.0 mm
